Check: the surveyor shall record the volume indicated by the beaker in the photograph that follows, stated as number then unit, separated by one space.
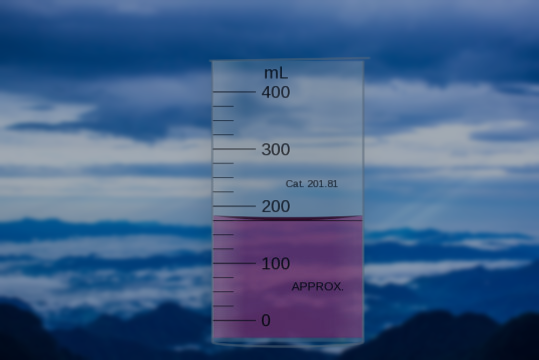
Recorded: 175 mL
